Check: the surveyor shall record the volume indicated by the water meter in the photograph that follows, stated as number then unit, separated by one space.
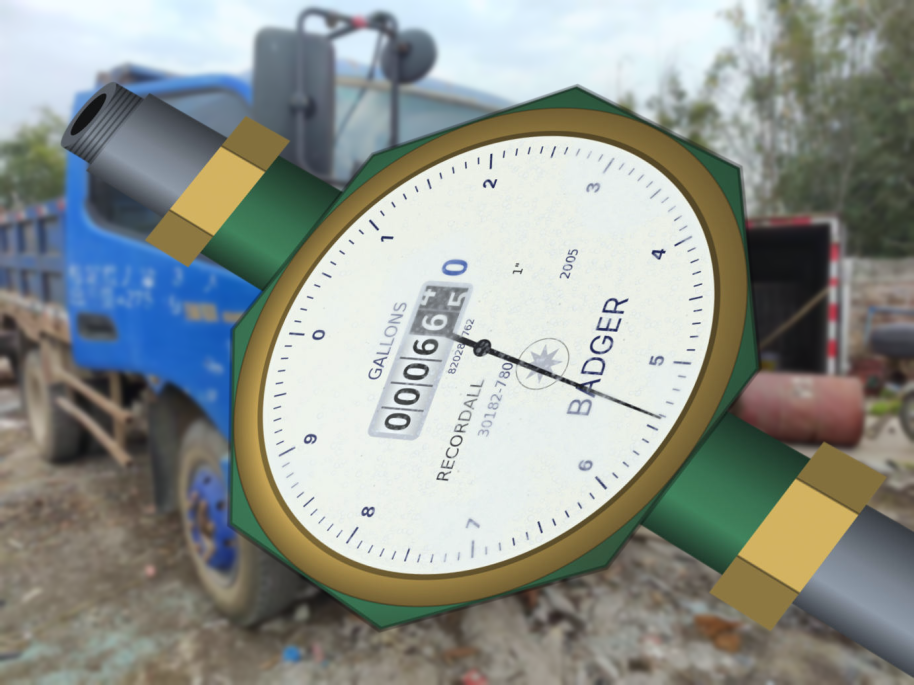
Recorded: 6645.4 gal
